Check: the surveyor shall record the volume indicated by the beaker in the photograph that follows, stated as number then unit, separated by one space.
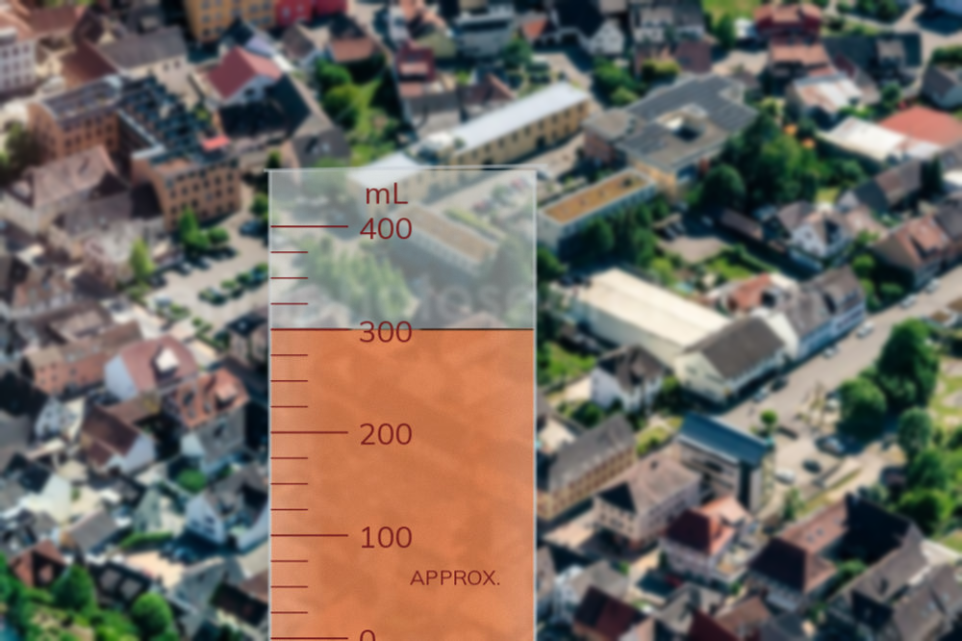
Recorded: 300 mL
